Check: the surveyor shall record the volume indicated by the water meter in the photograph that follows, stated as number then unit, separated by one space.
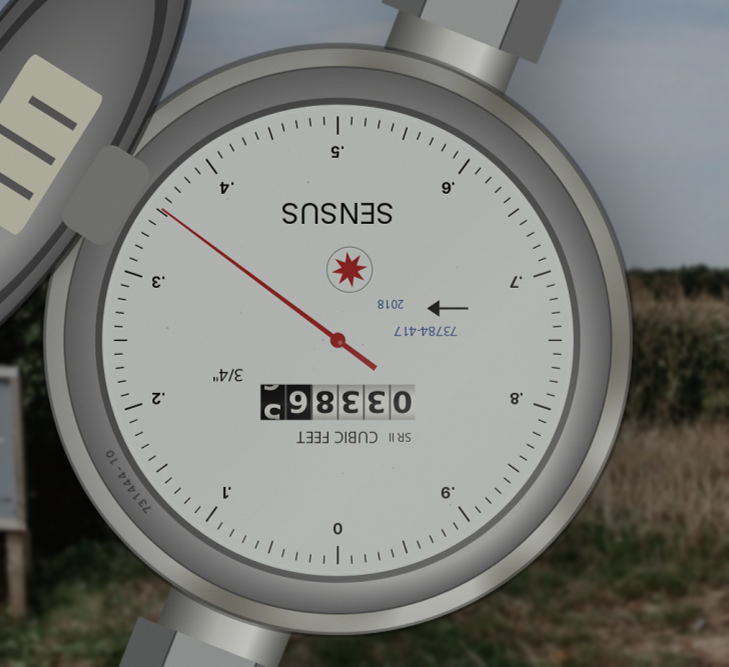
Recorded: 33865.35 ft³
